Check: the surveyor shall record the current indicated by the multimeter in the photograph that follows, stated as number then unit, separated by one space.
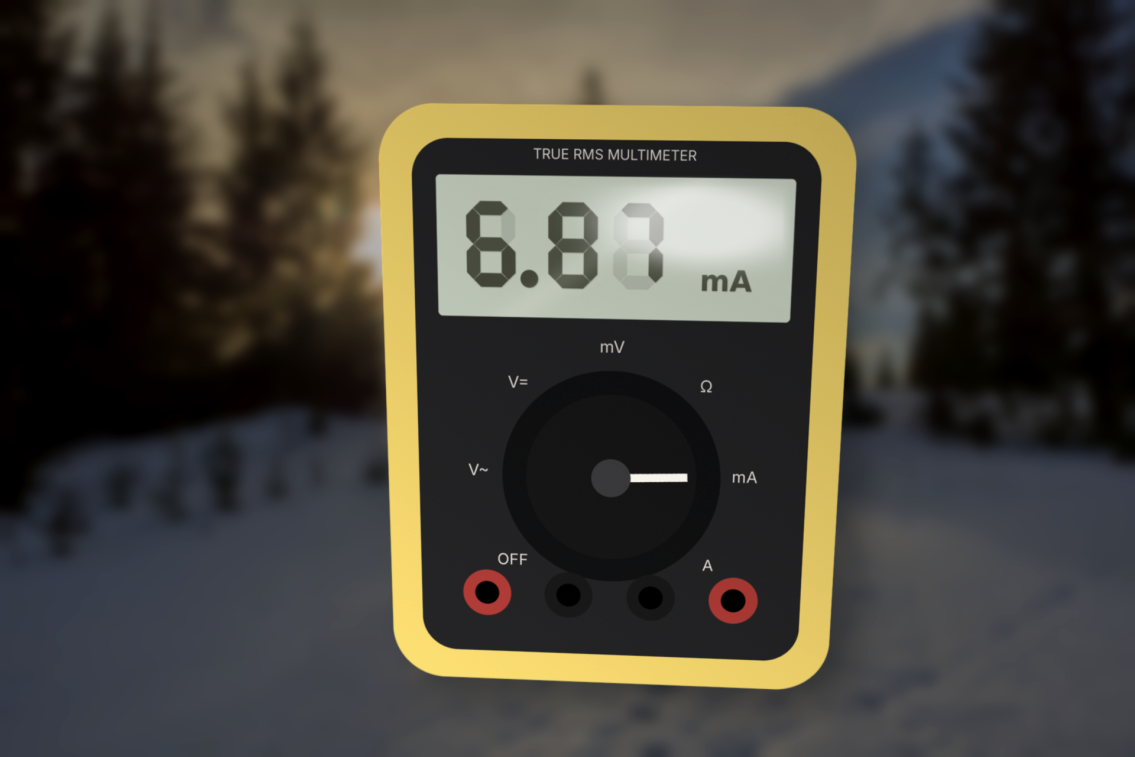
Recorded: 6.87 mA
